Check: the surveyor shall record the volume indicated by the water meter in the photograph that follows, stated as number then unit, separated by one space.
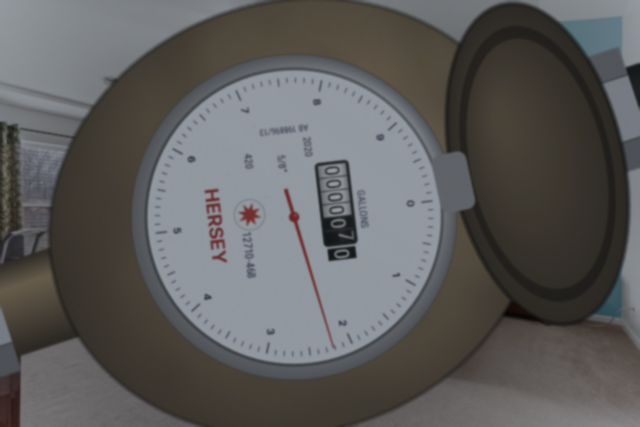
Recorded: 72.2 gal
